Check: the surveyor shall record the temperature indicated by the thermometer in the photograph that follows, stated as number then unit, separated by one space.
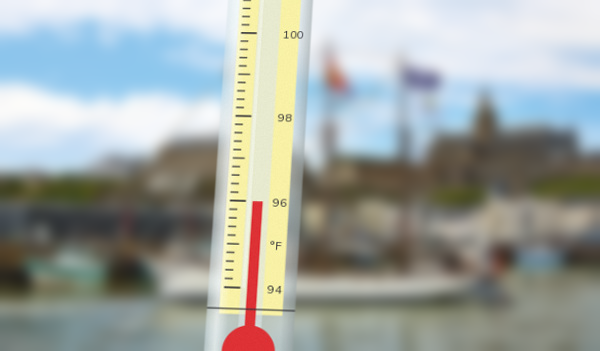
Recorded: 96 °F
